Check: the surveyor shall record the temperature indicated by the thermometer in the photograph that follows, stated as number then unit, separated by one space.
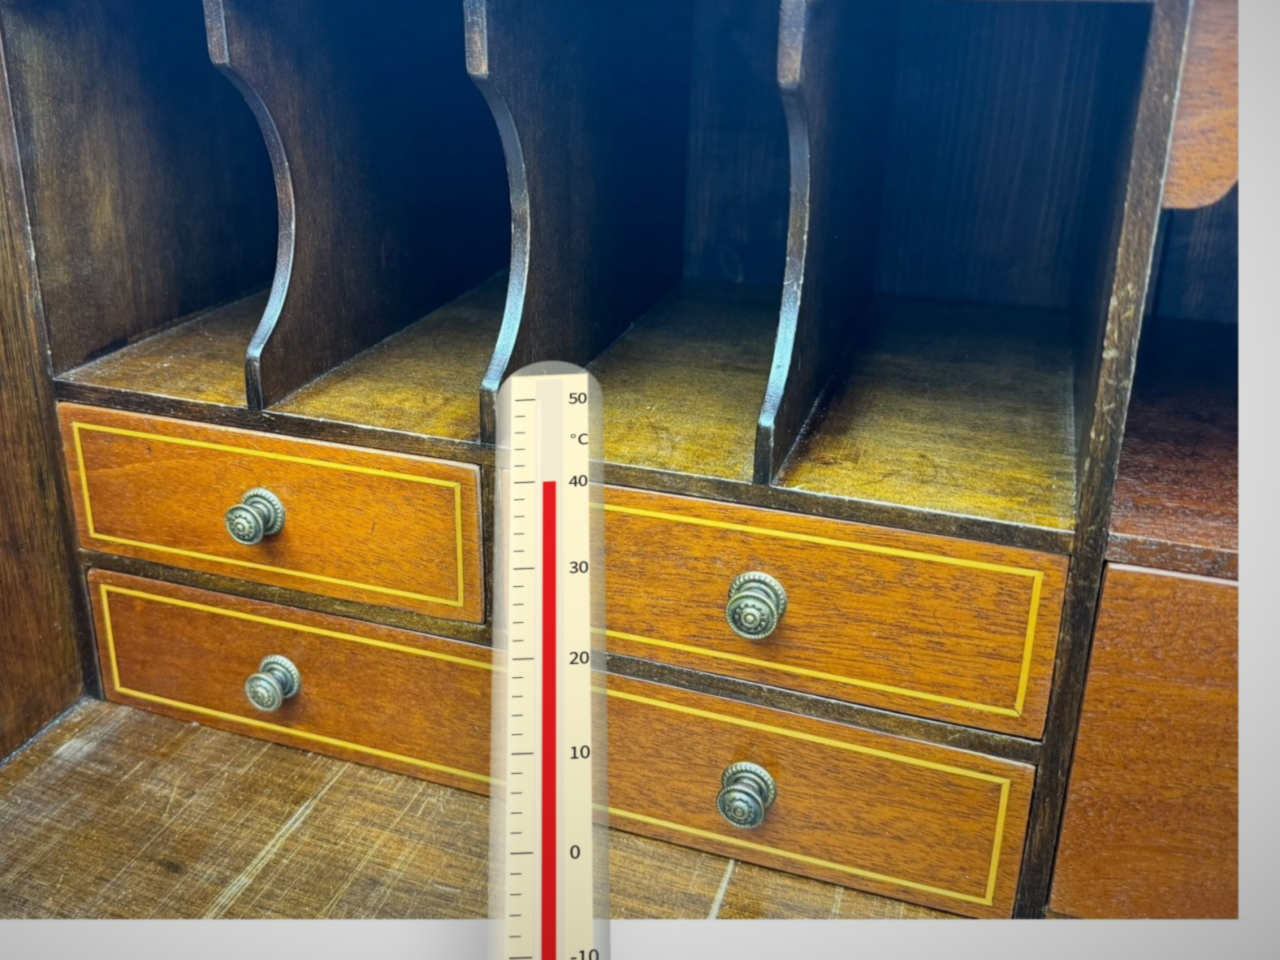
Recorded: 40 °C
